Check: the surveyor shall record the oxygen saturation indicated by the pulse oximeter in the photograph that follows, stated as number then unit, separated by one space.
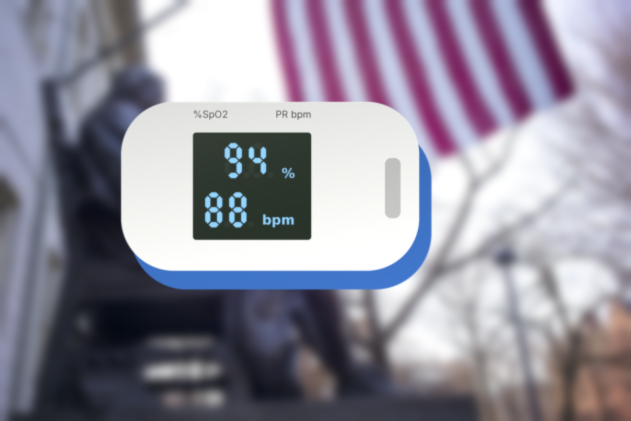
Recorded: 94 %
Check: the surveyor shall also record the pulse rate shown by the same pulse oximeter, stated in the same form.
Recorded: 88 bpm
